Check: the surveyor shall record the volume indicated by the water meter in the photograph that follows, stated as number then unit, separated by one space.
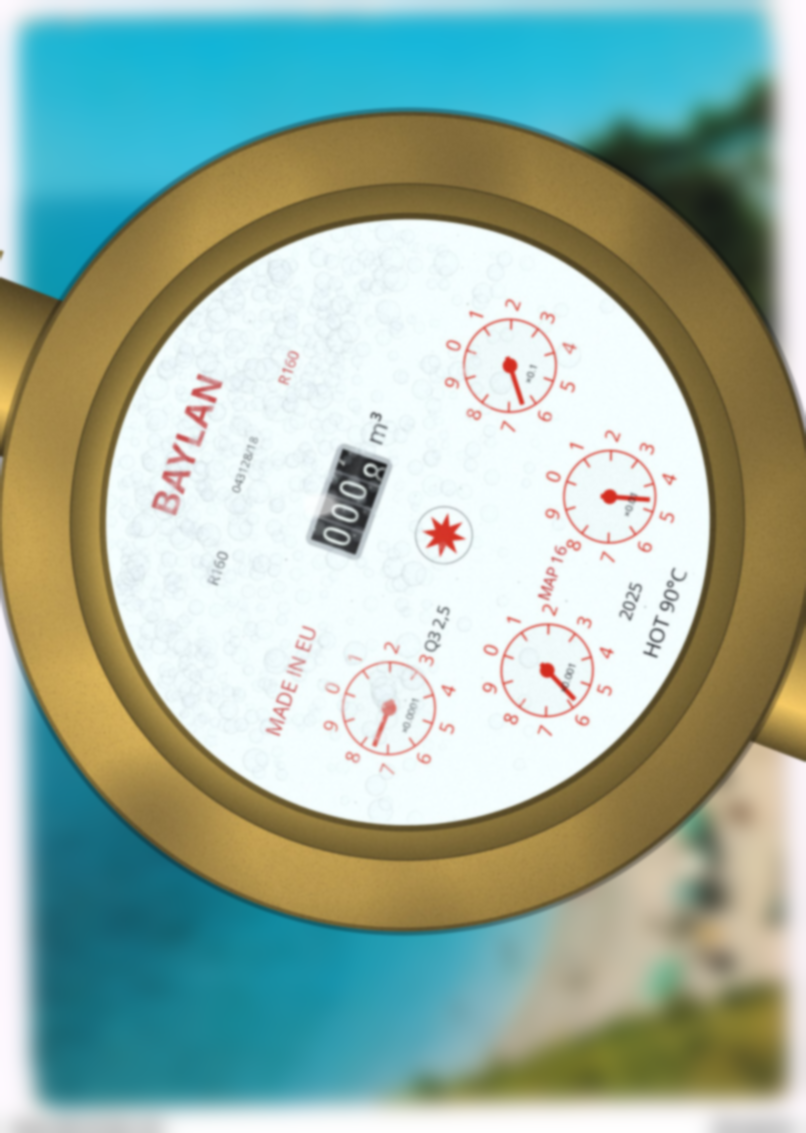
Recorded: 7.6457 m³
